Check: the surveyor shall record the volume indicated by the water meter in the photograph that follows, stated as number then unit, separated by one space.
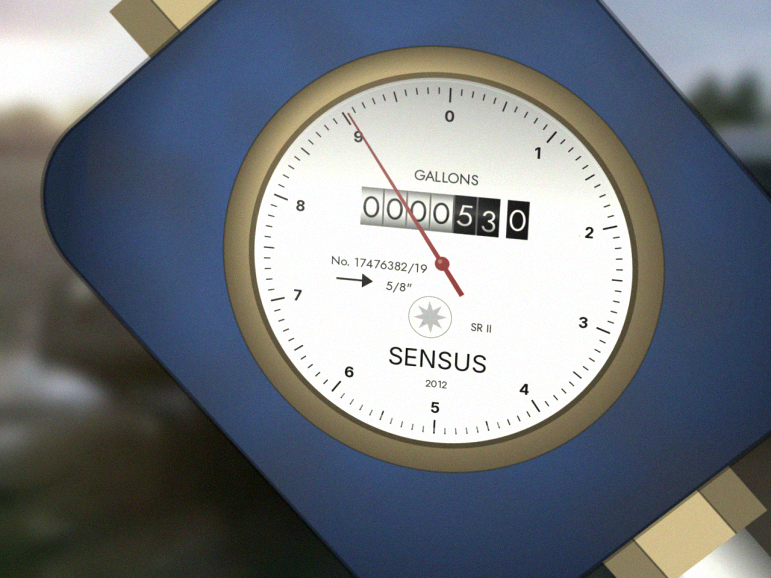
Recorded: 529.0 gal
